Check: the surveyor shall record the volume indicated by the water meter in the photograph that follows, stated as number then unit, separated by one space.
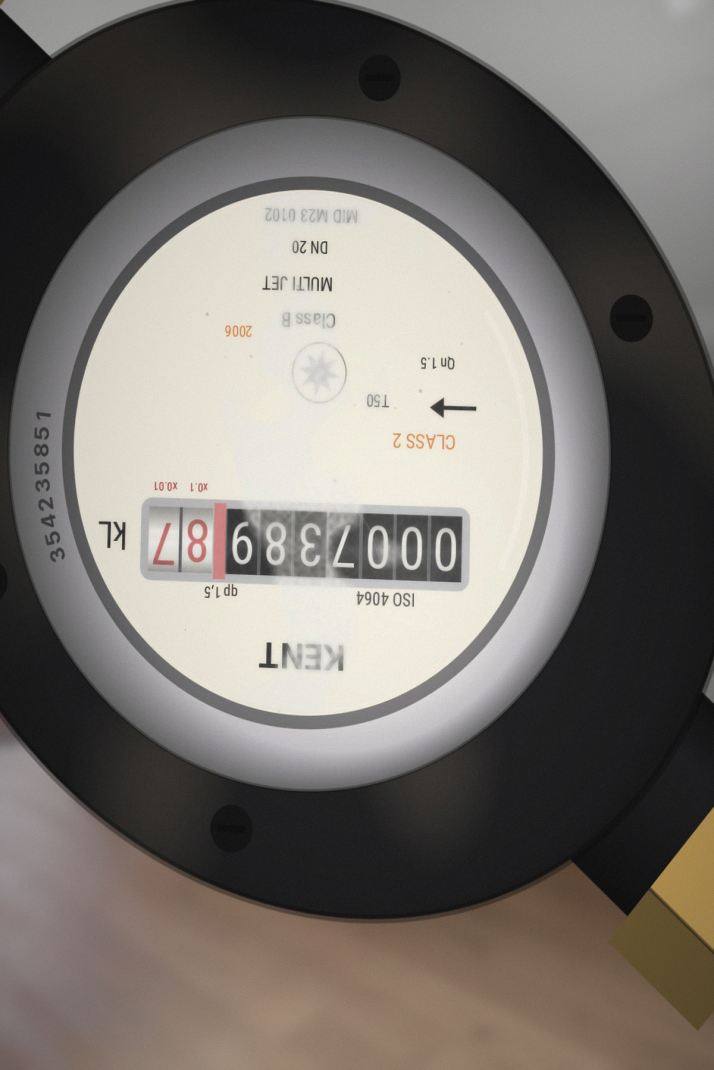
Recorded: 7389.87 kL
